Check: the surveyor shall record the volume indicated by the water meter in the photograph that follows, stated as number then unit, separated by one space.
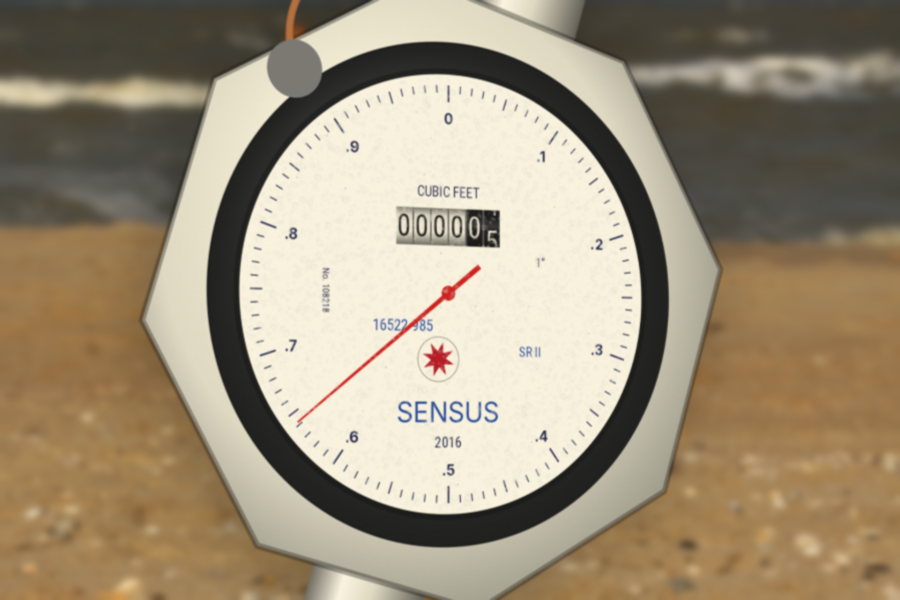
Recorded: 4.64 ft³
